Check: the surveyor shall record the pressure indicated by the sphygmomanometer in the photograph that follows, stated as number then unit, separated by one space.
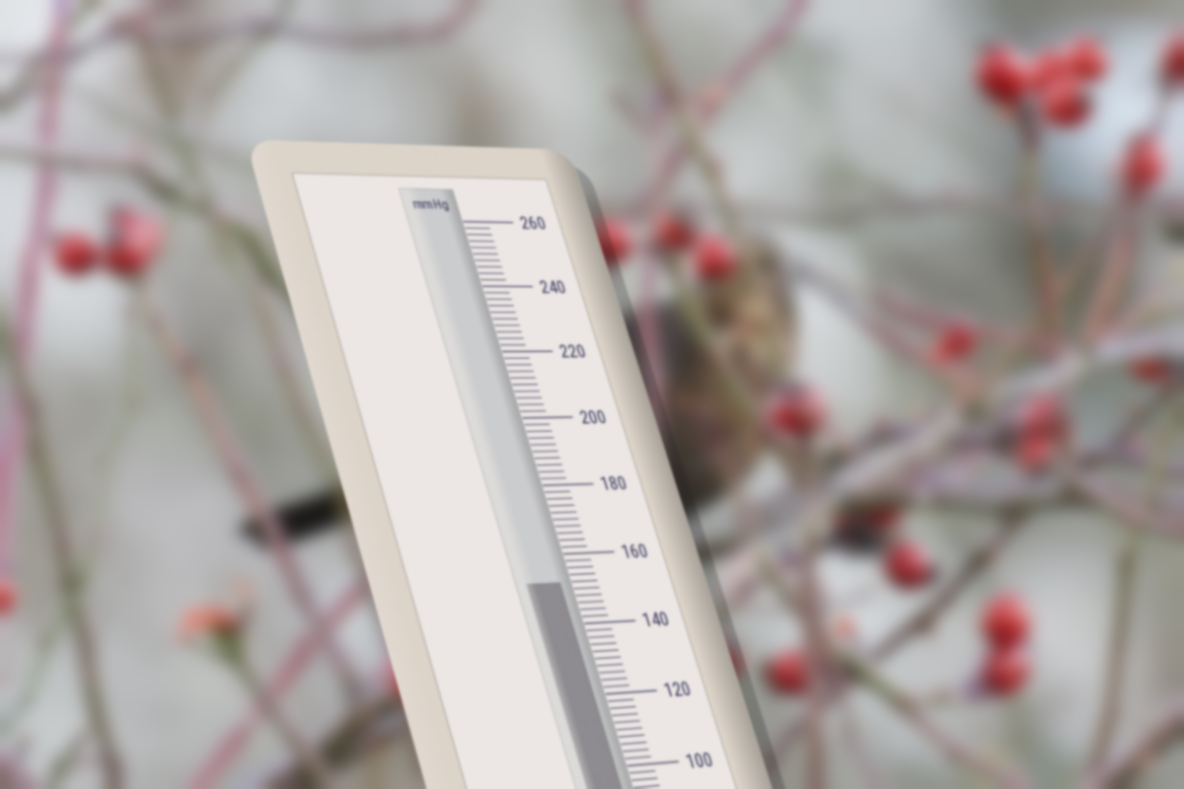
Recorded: 152 mmHg
